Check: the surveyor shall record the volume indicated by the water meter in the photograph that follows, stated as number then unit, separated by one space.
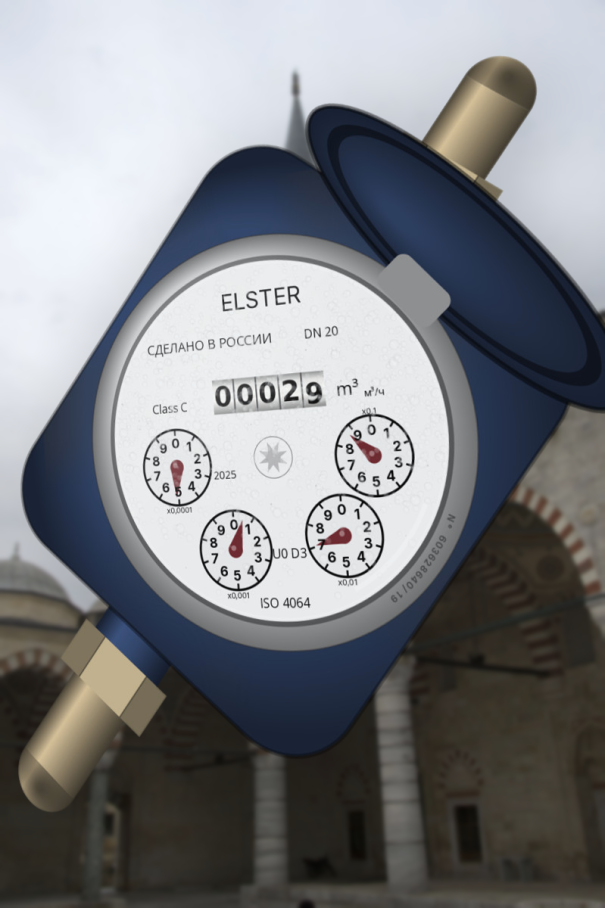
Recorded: 28.8705 m³
